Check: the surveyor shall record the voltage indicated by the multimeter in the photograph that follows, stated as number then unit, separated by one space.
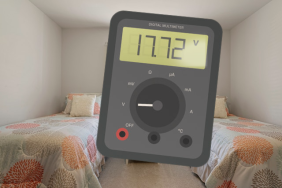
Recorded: 17.72 V
